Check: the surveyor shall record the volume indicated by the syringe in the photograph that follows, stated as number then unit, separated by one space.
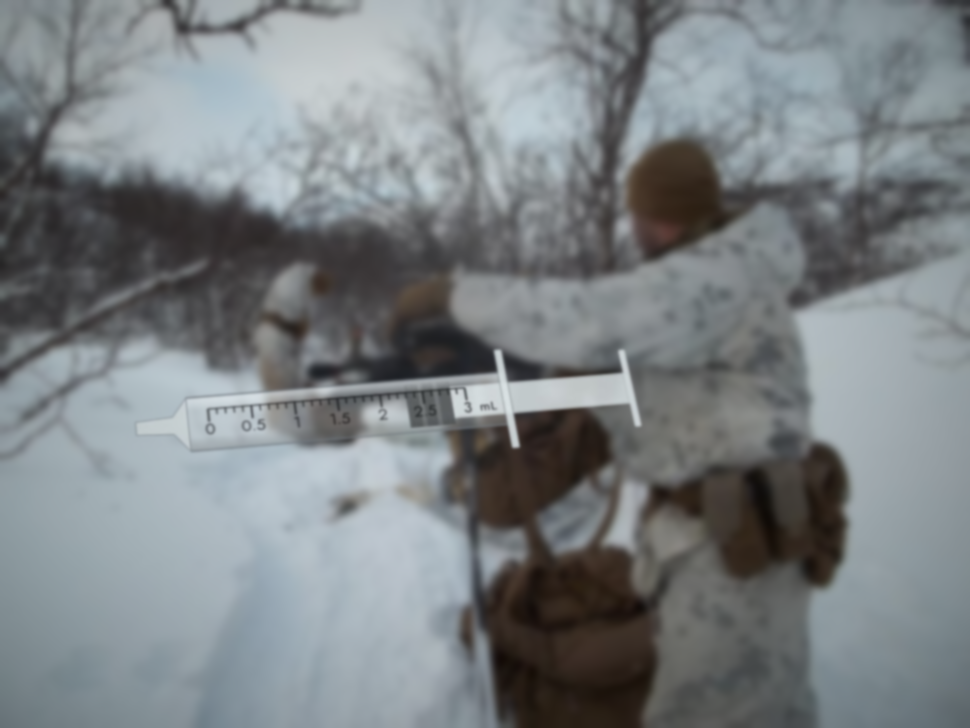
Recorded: 2.3 mL
